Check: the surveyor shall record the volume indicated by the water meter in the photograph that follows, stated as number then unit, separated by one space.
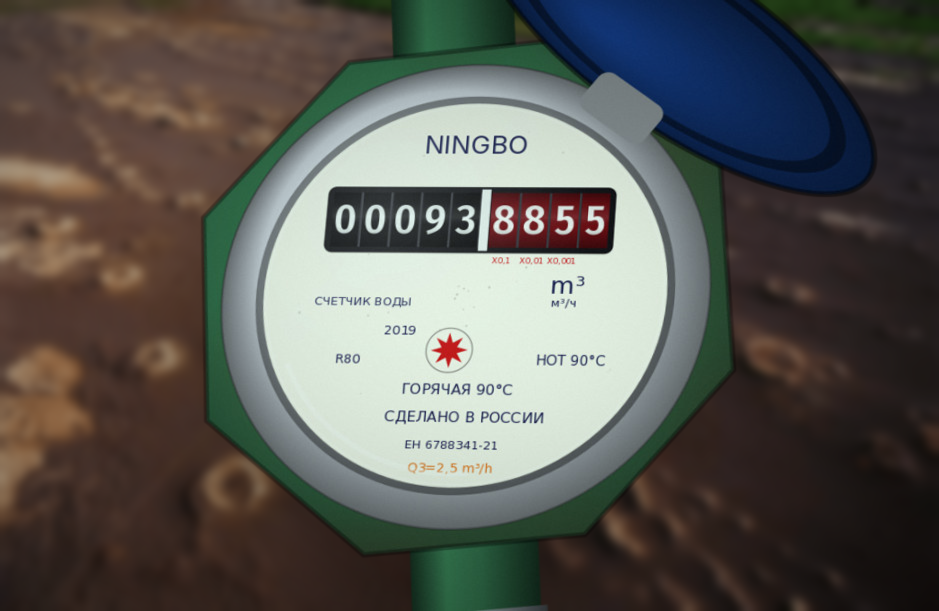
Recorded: 93.8855 m³
